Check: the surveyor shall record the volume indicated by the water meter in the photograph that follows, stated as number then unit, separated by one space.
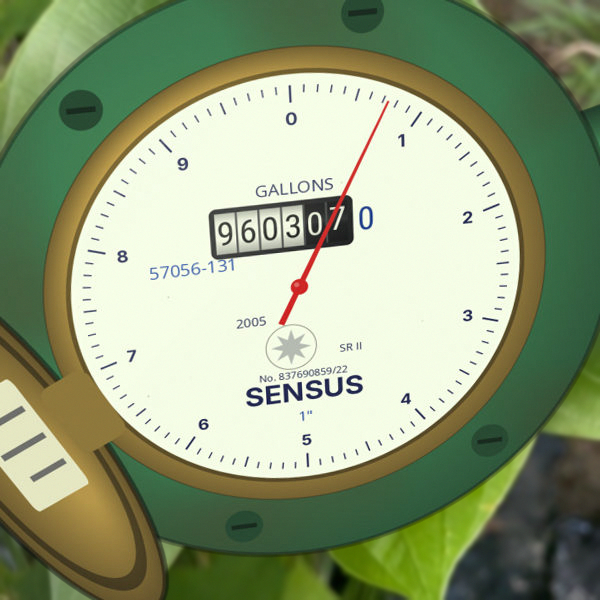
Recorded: 9603070.7 gal
